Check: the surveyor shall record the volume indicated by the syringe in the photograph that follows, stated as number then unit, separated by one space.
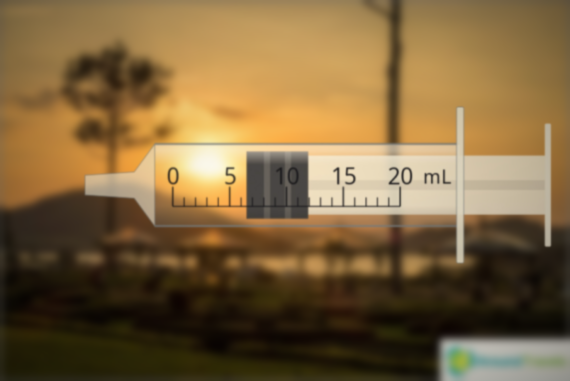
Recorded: 6.5 mL
